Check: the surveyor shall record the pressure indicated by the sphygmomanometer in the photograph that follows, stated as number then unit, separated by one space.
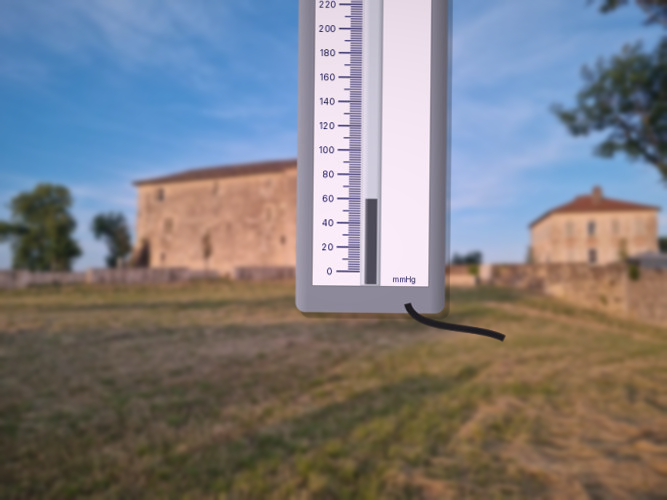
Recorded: 60 mmHg
